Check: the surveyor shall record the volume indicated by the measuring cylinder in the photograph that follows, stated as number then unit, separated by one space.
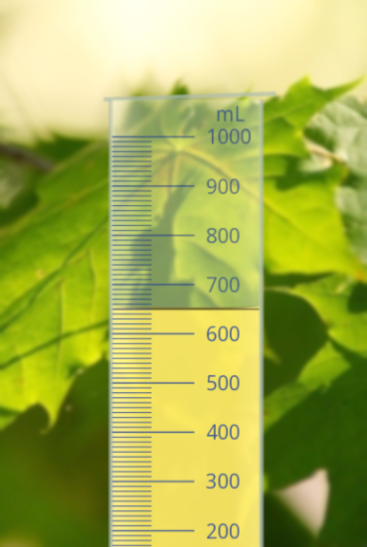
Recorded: 650 mL
